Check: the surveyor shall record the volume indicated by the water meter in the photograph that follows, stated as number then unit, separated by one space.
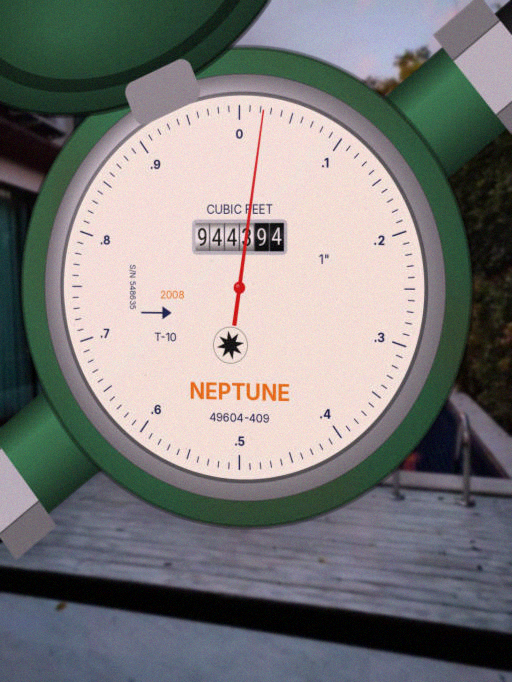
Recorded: 944394.02 ft³
